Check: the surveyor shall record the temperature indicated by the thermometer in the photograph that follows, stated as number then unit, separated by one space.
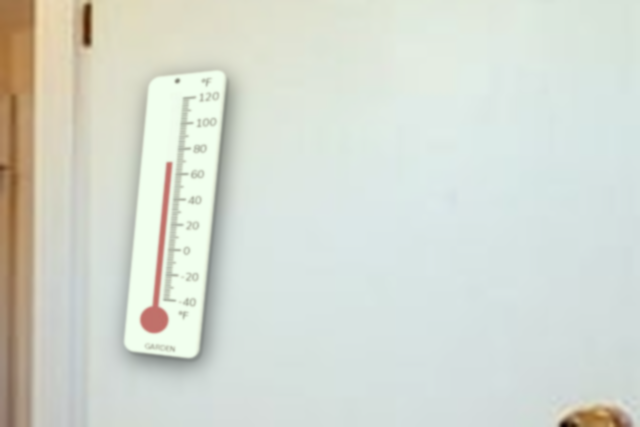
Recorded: 70 °F
